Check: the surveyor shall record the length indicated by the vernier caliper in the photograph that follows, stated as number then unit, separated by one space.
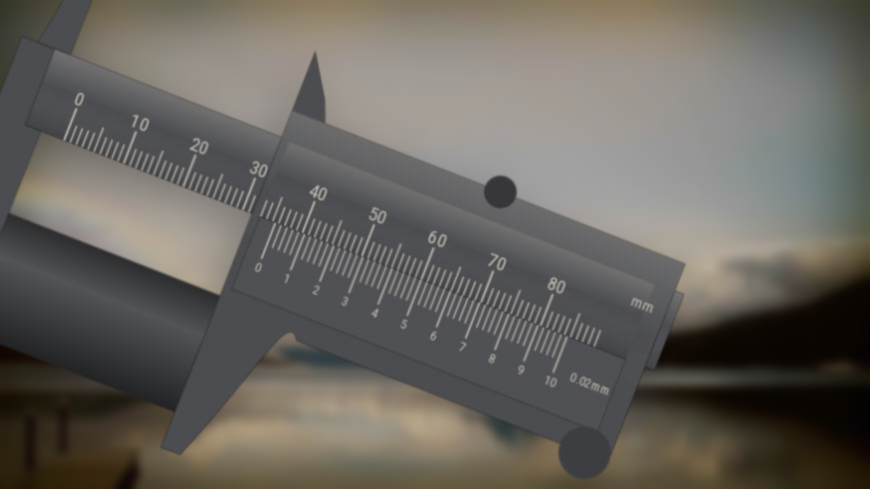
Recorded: 35.5 mm
